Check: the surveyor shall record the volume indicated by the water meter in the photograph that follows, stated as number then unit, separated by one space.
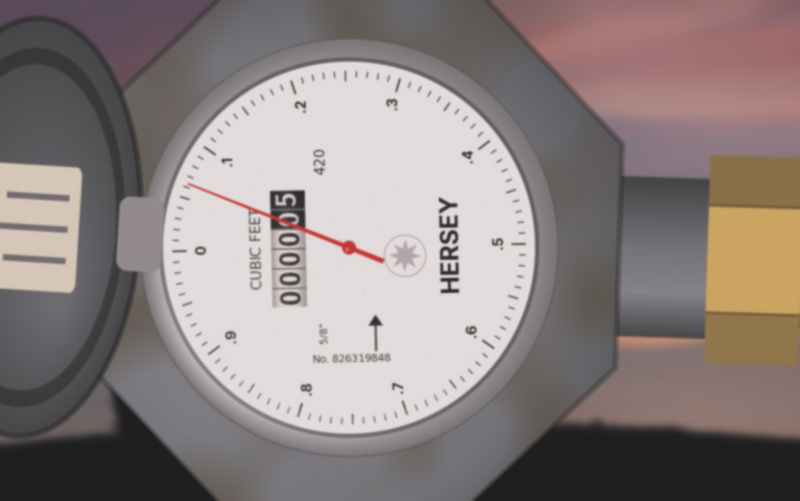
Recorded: 5.06 ft³
